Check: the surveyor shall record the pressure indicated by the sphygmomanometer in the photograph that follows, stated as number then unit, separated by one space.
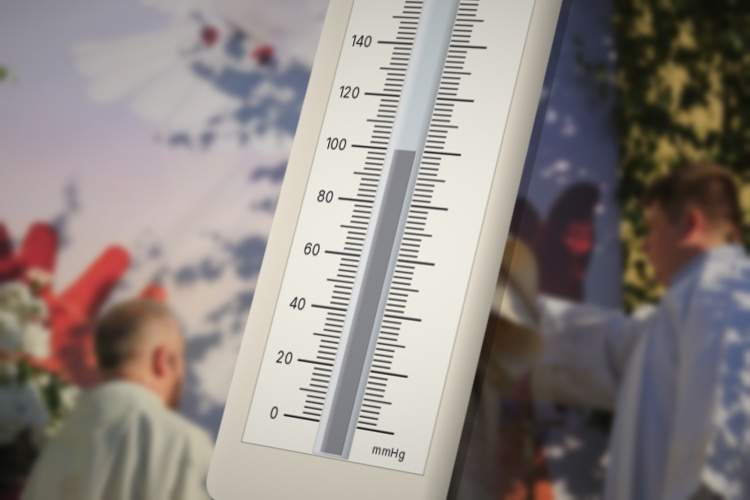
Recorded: 100 mmHg
